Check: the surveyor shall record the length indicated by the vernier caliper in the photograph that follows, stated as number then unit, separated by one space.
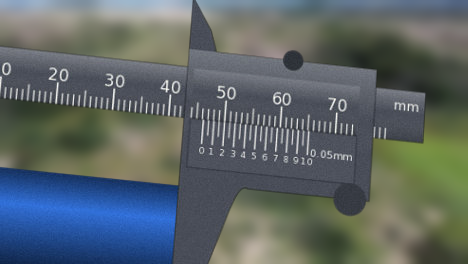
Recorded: 46.2 mm
